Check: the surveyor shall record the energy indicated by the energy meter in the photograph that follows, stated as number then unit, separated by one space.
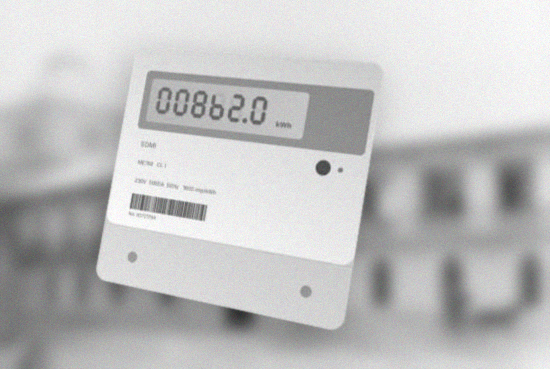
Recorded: 862.0 kWh
